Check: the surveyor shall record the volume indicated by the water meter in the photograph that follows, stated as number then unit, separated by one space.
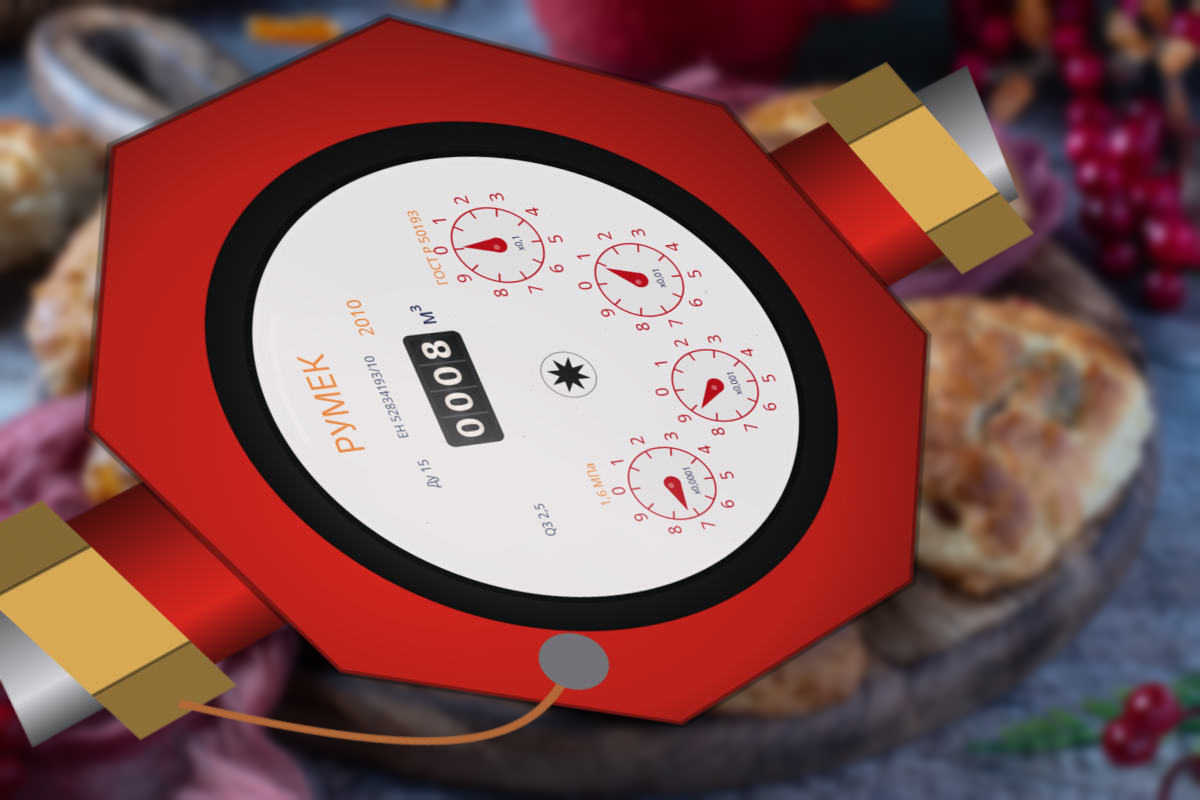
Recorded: 8.0087 m³
